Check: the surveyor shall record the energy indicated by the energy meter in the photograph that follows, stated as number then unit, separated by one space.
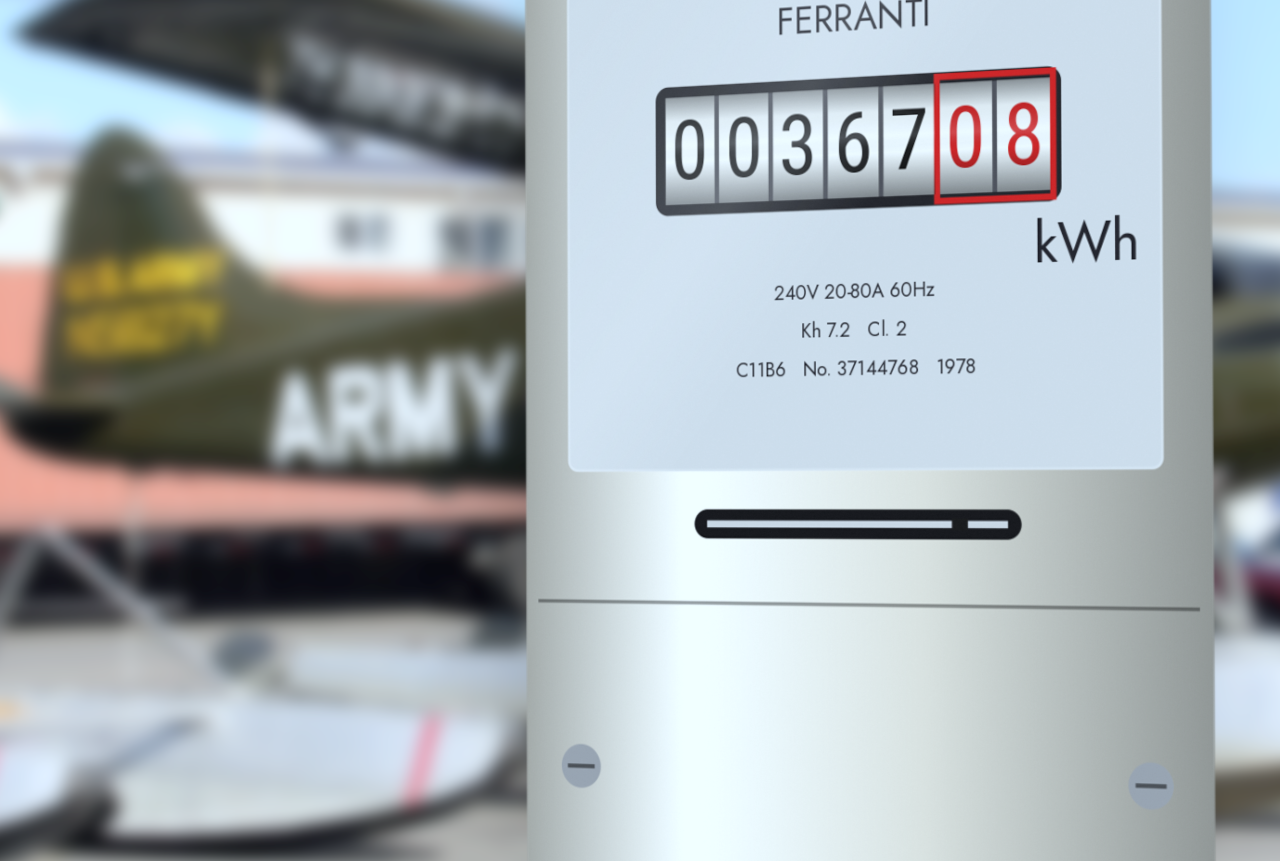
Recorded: 367.08 kWh
